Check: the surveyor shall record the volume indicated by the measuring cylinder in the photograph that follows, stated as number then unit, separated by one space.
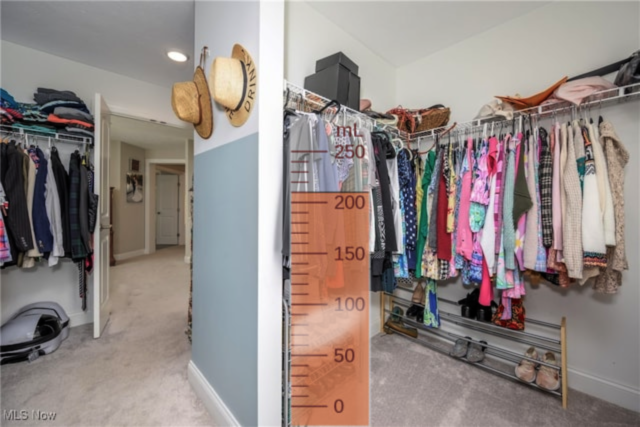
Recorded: 210 mL
